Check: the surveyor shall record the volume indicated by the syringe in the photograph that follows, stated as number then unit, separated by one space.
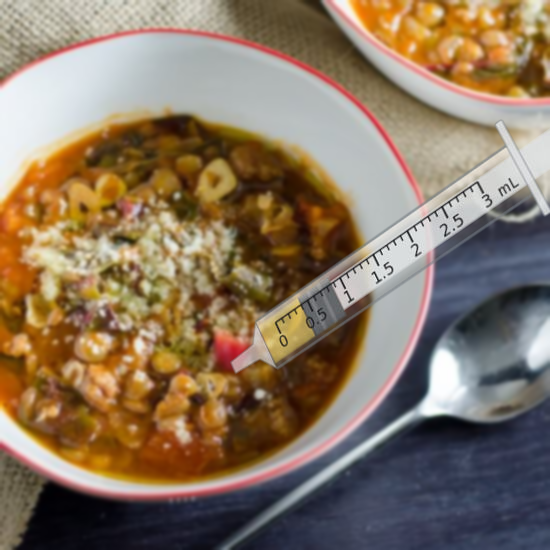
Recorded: 0.4 mL
